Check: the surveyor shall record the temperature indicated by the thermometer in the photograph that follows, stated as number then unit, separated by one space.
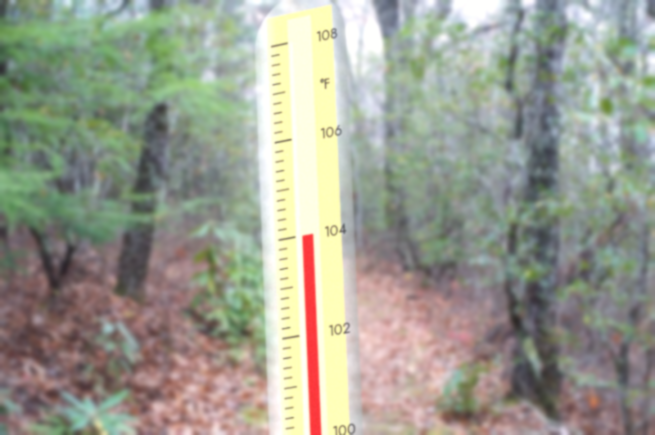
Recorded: 104 °F
